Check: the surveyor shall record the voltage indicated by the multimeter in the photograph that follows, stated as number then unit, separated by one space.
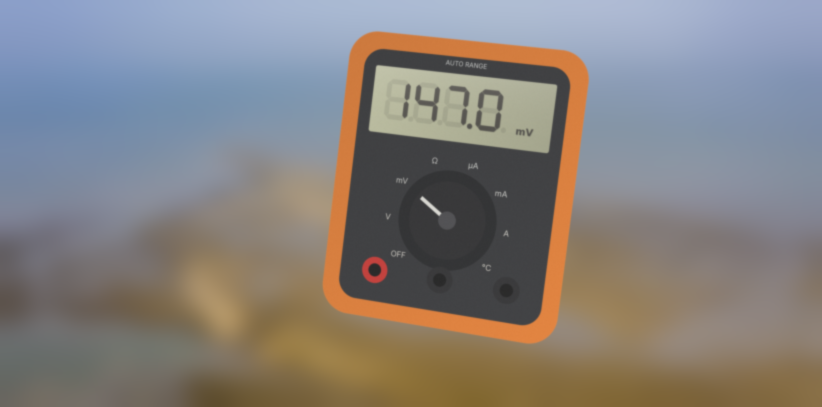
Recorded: 147.0 mV
